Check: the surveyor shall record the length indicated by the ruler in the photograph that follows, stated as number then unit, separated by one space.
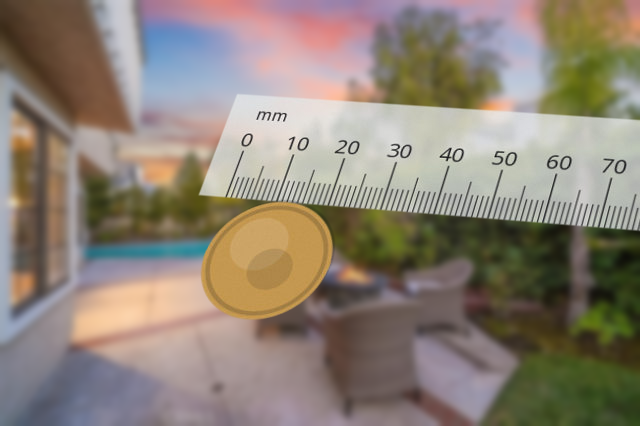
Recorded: 24 mm
